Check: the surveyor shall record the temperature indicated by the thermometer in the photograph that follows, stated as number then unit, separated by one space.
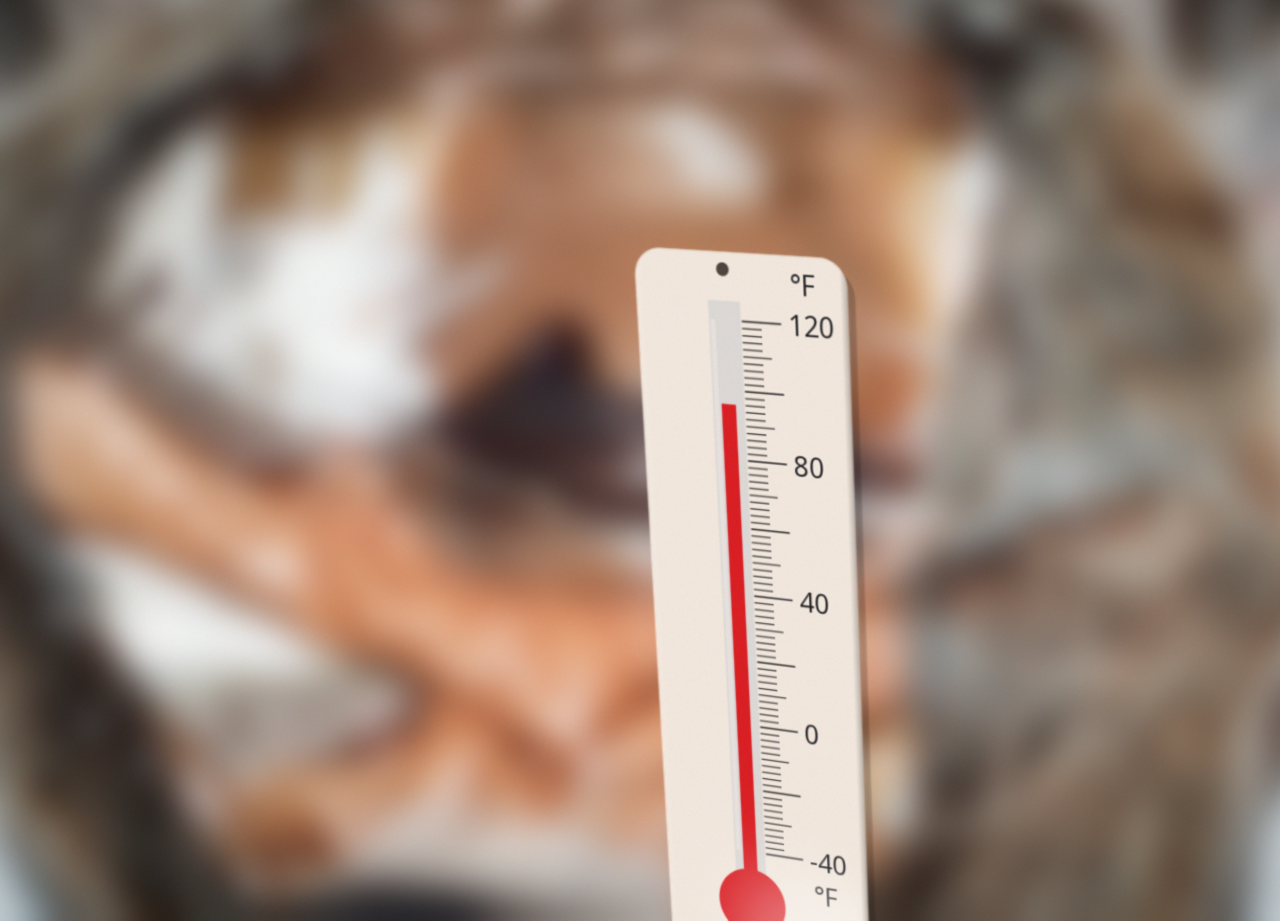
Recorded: 96 °F
